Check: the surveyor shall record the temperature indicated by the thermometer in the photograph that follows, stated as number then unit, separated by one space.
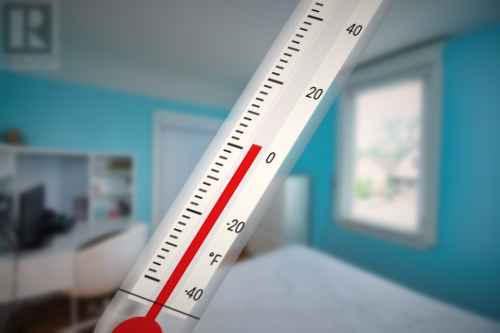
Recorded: 2 °F
